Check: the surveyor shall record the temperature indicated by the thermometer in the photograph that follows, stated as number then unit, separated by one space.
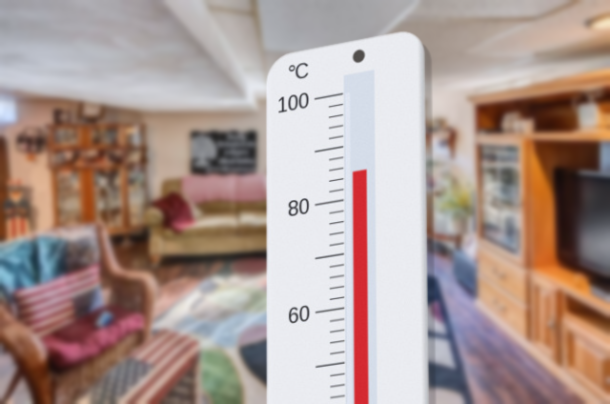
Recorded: 85 °C
